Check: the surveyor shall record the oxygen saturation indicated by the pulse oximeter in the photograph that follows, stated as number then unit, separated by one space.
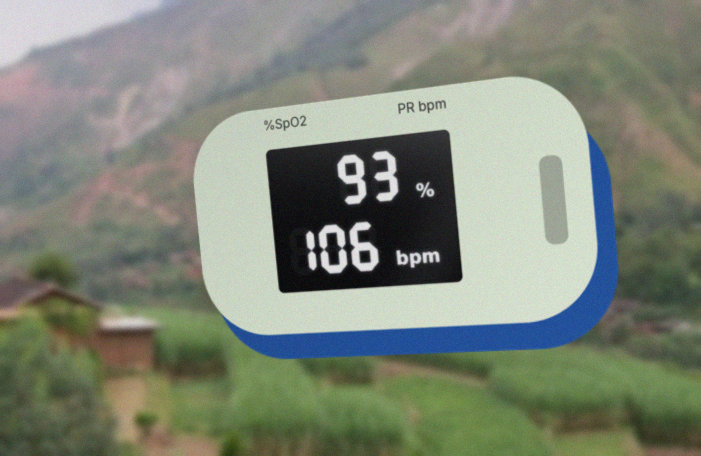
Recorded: 93 %
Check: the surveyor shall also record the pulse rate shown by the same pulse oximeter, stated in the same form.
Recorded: 106 bpm
